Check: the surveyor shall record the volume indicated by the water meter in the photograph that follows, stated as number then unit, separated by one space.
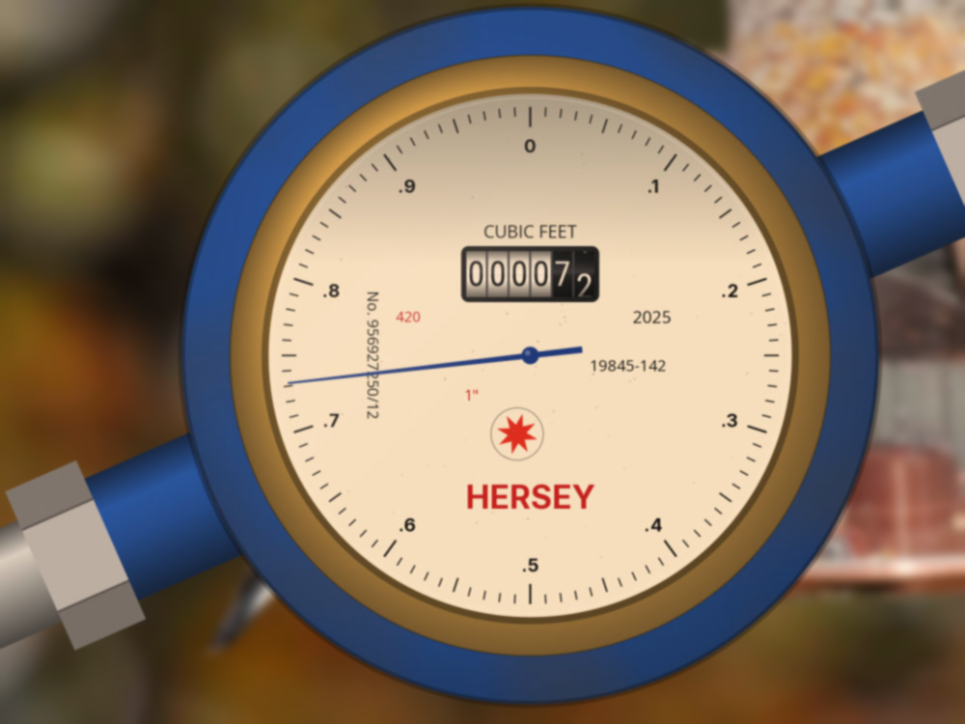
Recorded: 71.73 ft³
